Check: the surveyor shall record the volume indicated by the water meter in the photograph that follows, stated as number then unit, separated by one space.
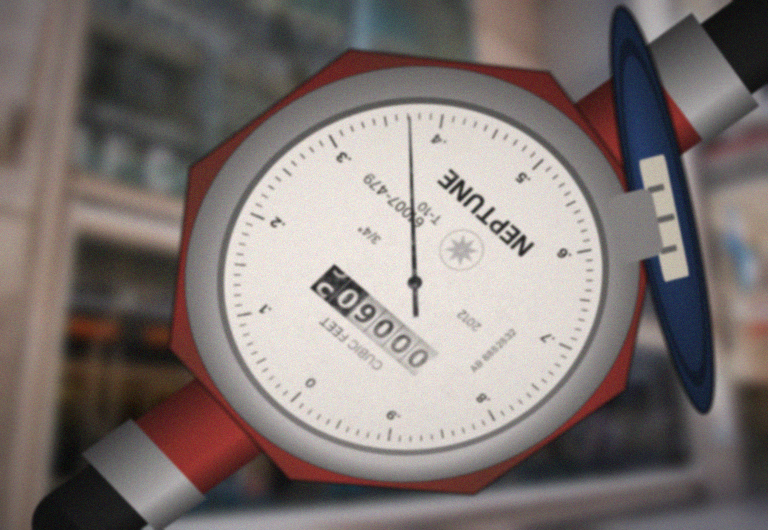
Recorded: 605.37 ft³
